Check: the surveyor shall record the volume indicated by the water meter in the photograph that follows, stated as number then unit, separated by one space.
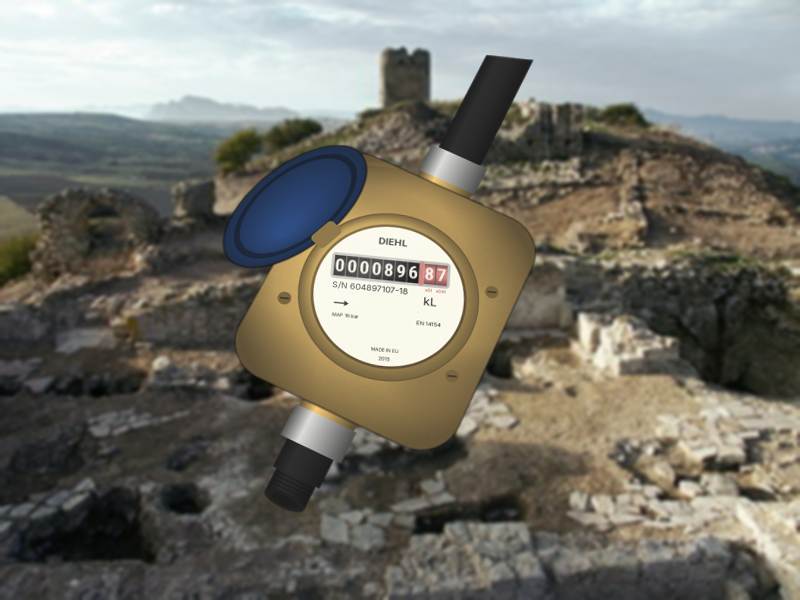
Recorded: 896.87 kL
